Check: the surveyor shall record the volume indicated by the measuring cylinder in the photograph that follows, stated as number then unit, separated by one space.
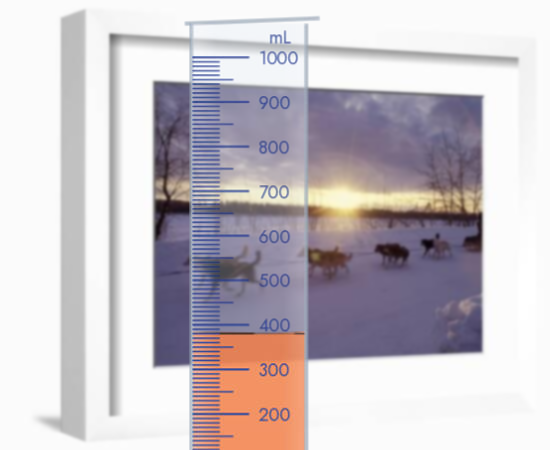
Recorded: 380 mL
